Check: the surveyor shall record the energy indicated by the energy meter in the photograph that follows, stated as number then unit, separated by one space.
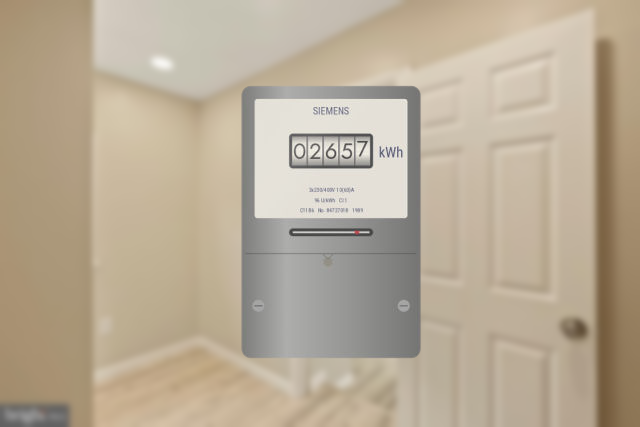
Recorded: 2657 kWh
